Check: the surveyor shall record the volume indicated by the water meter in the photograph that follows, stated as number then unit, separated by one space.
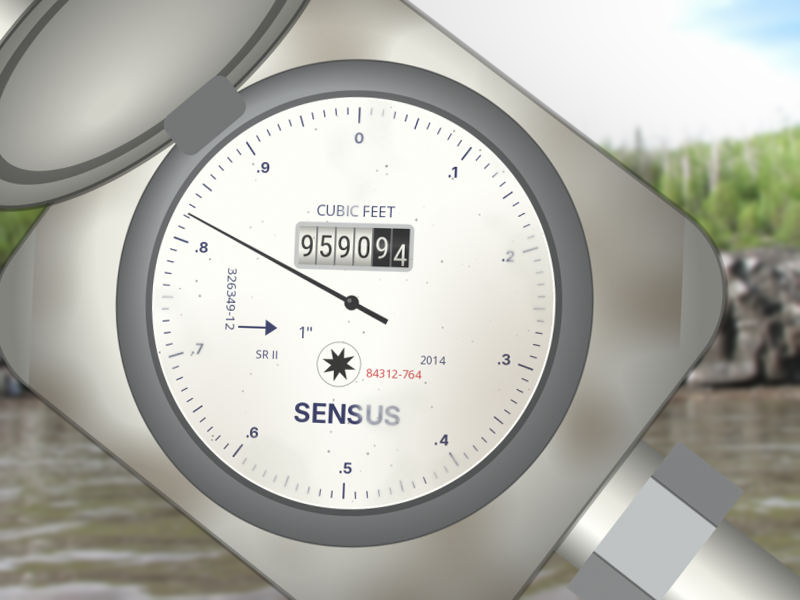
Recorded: 959093.82 ft³
